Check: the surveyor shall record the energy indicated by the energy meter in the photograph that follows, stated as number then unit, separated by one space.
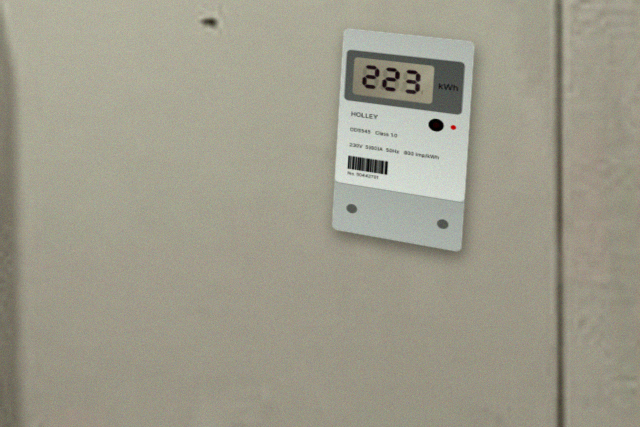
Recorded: 223 kWh
